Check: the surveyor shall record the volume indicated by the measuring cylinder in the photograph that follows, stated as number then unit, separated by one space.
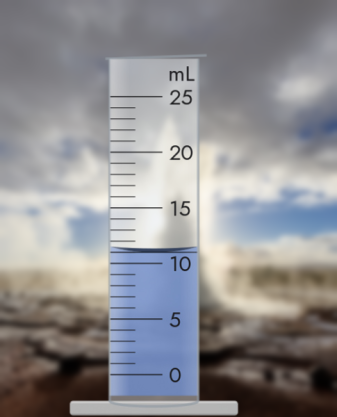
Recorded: 11 mL
